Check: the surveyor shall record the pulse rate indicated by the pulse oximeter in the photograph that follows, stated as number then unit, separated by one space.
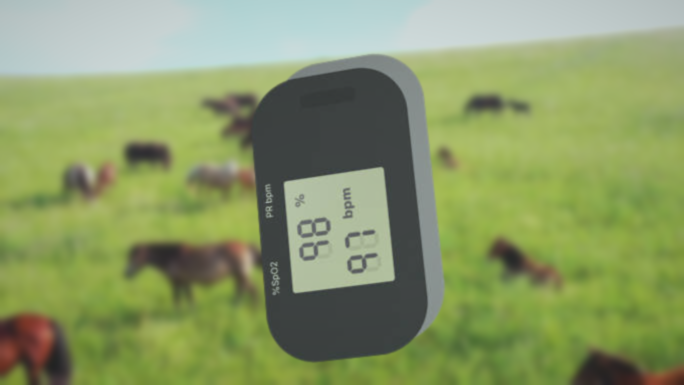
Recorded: 97 bpm
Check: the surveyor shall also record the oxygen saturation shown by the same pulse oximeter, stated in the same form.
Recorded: 98 %
